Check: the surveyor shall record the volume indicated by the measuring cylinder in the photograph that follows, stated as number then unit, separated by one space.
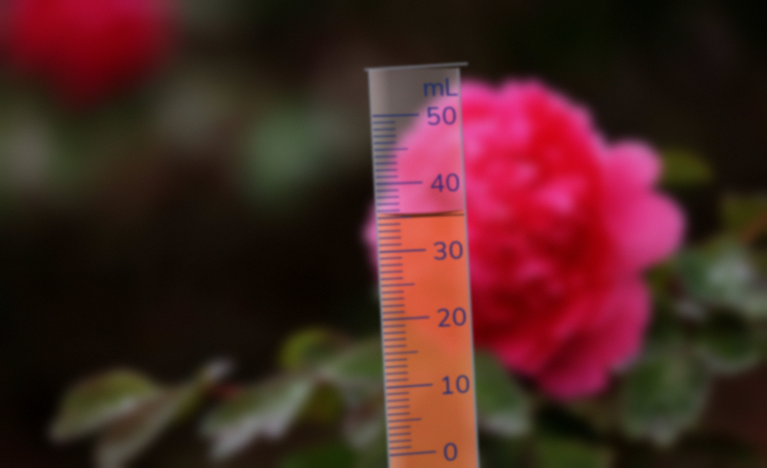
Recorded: 35 mL
